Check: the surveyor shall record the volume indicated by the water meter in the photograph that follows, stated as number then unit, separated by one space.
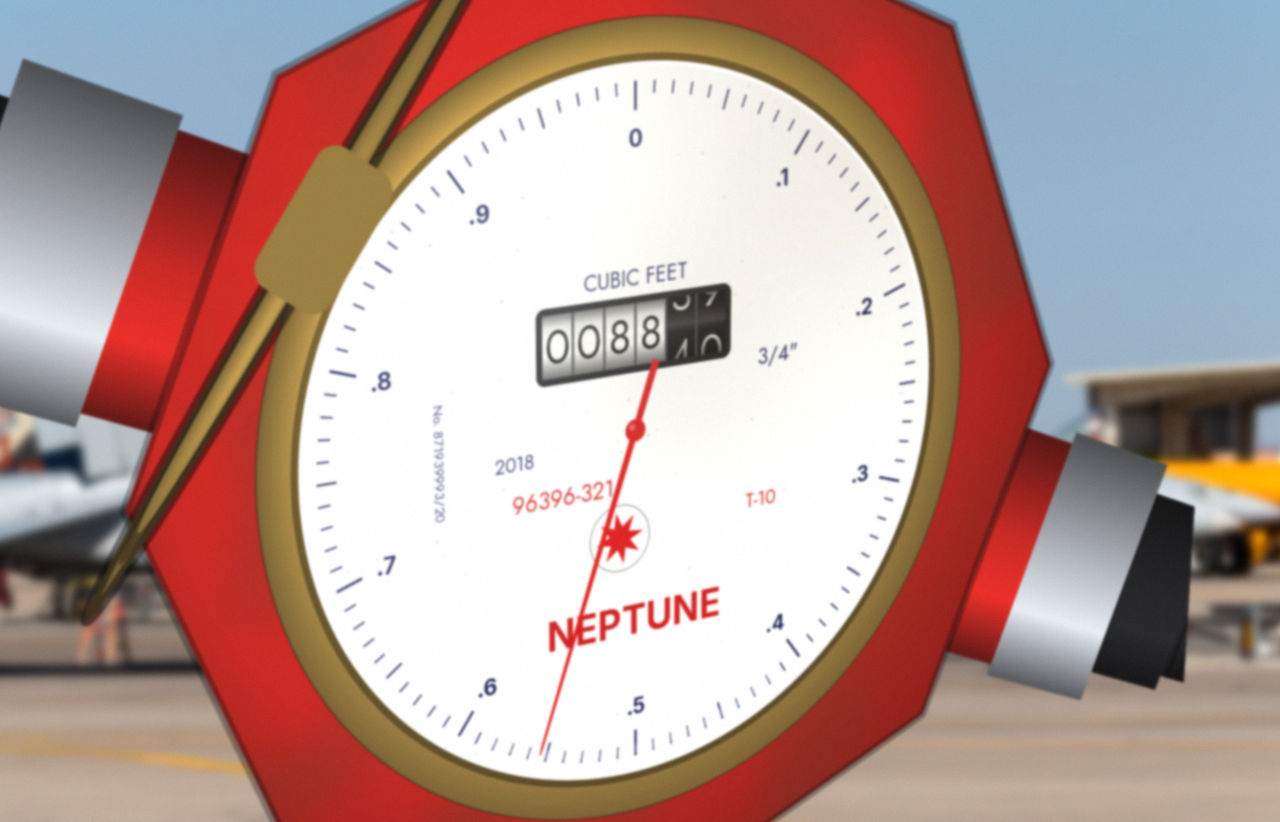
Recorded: 8839.55 ft³
